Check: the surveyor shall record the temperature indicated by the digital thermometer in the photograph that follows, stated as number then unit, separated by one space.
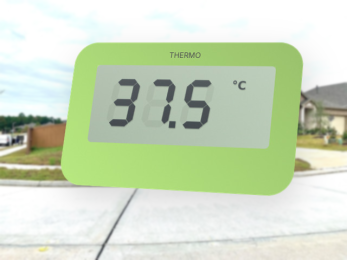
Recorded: 37.5 °C
